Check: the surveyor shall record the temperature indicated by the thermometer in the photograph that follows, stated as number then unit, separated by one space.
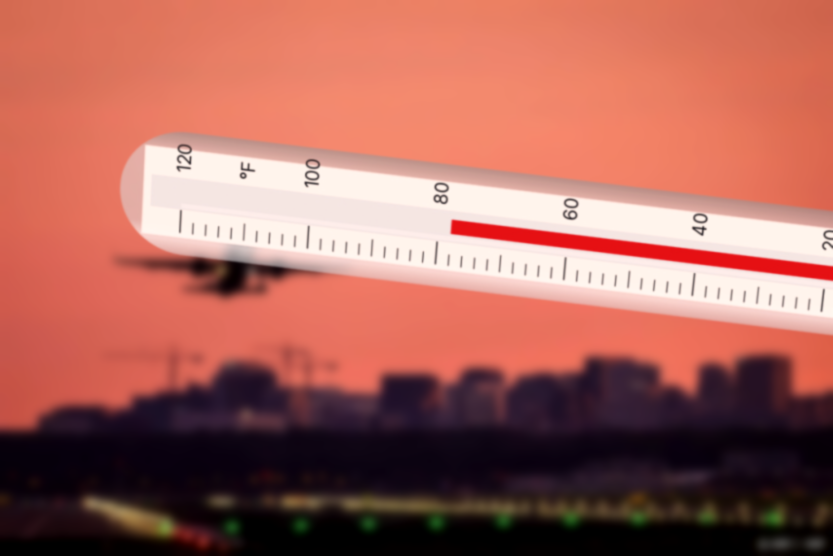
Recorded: 78 °F
